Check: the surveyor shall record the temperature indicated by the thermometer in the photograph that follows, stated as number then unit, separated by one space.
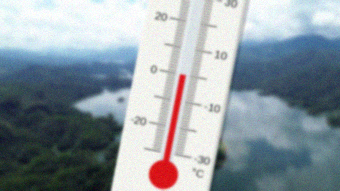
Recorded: 0 °C
